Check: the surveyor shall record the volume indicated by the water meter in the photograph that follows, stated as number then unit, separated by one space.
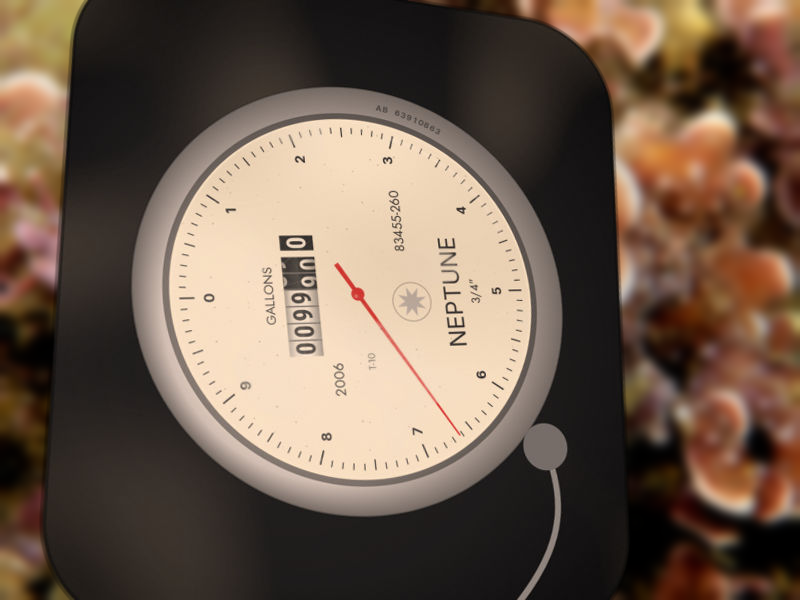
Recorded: 99896.6 gal
